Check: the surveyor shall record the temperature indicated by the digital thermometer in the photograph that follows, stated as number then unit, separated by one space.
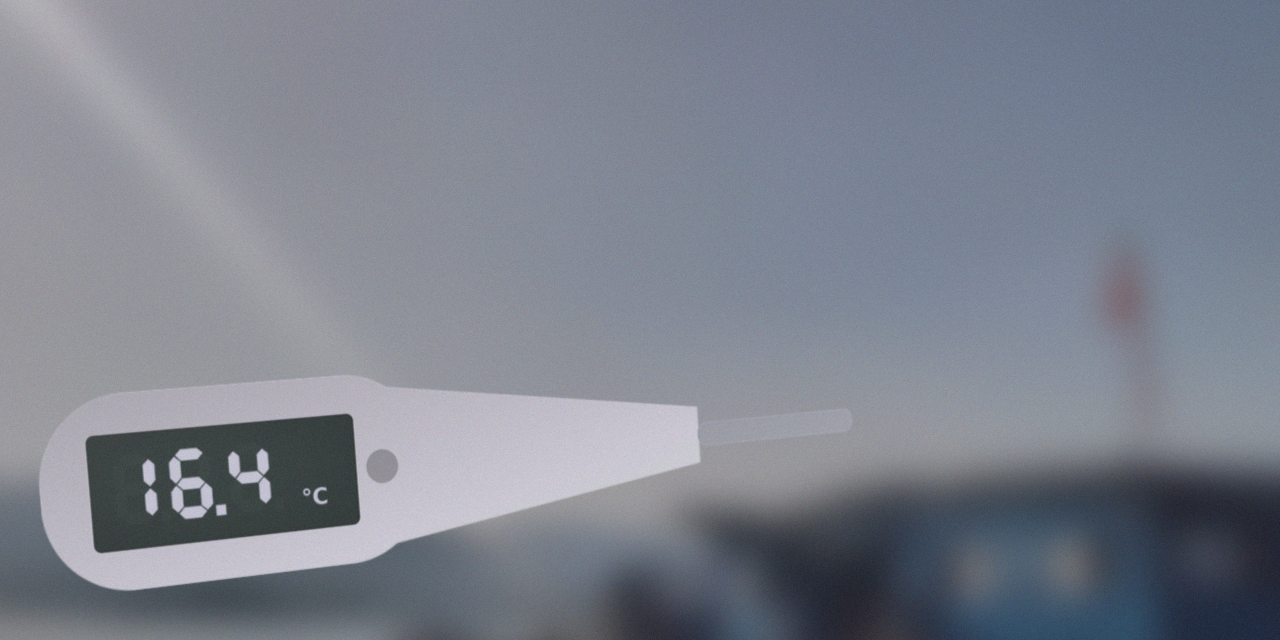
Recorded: 16.4 °C
